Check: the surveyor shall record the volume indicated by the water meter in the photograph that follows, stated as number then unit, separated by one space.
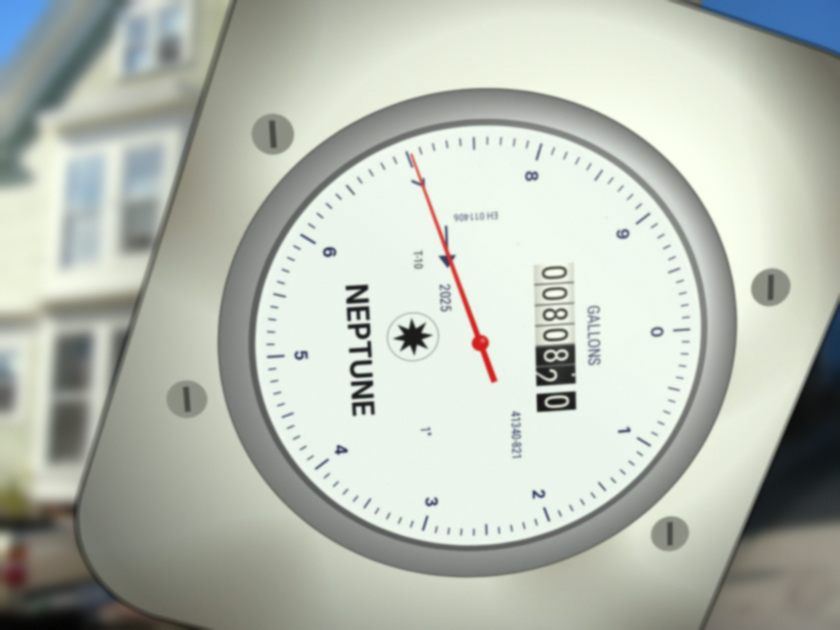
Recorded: 80817.0 gal
